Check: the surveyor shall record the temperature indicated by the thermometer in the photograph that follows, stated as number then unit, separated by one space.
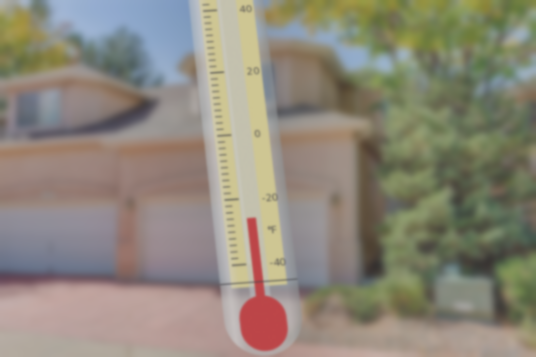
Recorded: -26 °F
